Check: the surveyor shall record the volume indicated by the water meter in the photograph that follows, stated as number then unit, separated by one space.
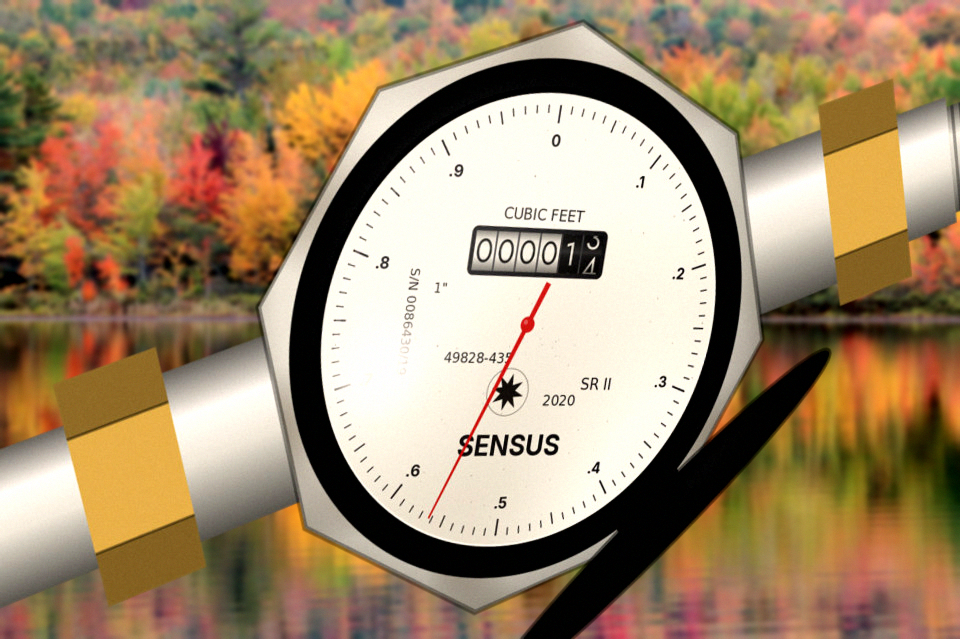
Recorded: 13.56 ft³
